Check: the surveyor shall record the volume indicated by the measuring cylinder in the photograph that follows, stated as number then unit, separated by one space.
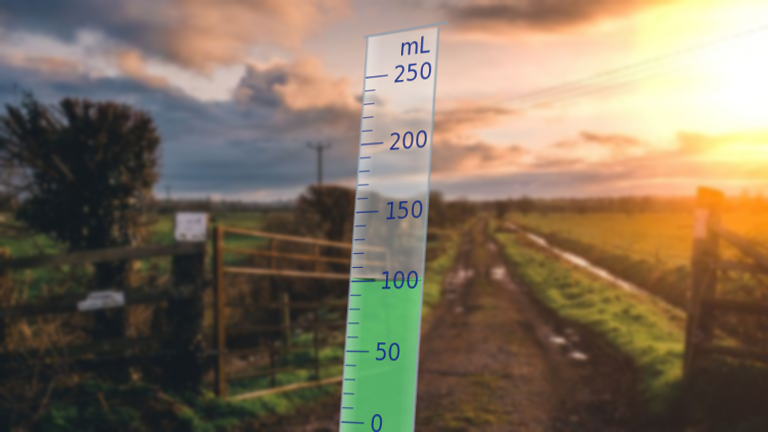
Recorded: 100 mL
